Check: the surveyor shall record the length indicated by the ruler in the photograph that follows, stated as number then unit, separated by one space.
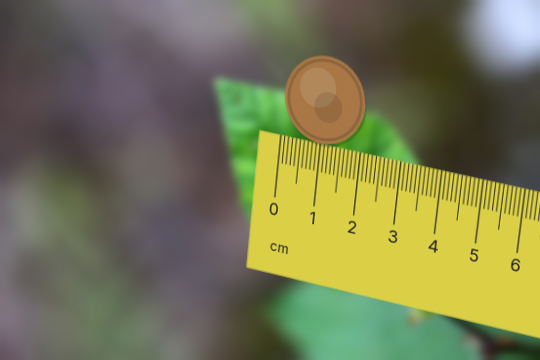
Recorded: 2 cm
